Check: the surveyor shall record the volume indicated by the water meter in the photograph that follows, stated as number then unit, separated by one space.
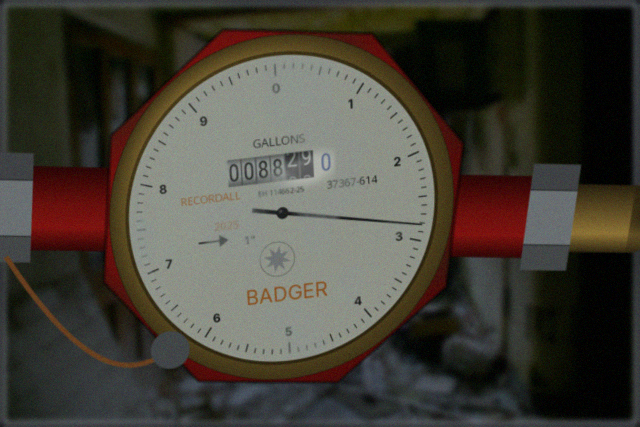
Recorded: 88292.8 gal
